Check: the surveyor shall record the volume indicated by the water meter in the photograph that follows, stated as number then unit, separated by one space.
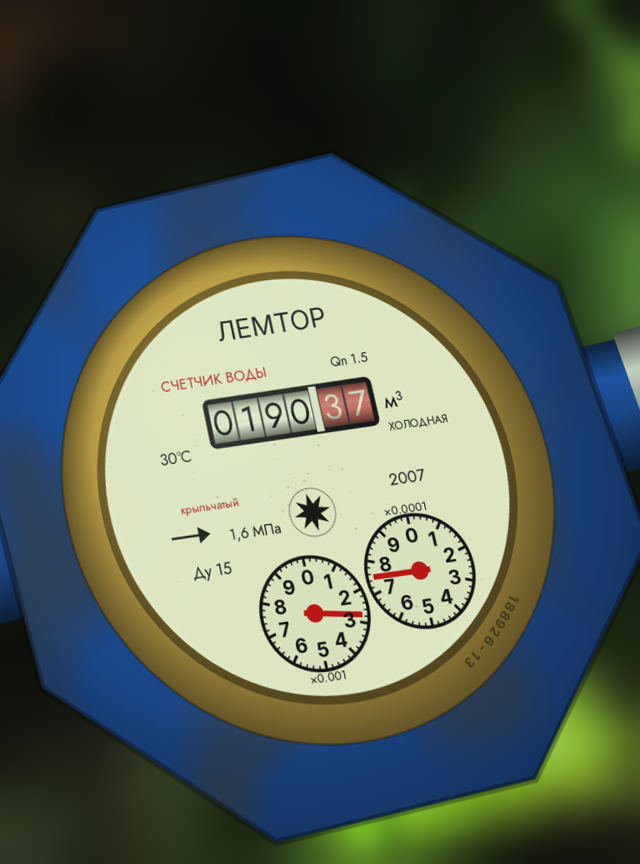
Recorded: 190.3727 m³
